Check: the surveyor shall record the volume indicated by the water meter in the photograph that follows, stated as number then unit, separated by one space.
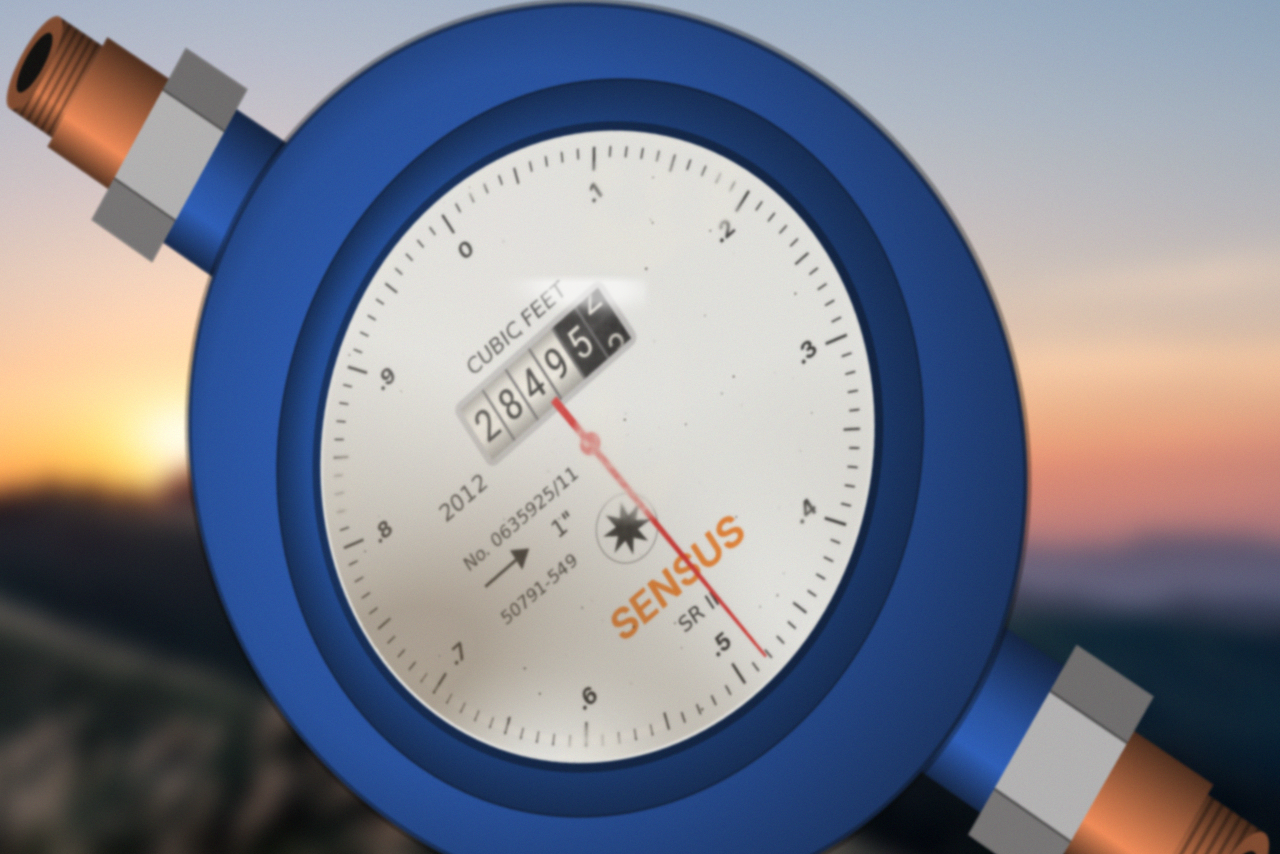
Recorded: 284952.48 ft³
